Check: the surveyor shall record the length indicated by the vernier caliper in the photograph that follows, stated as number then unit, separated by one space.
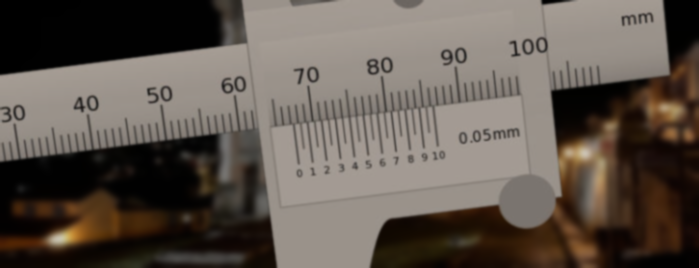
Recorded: 67.4 mm
